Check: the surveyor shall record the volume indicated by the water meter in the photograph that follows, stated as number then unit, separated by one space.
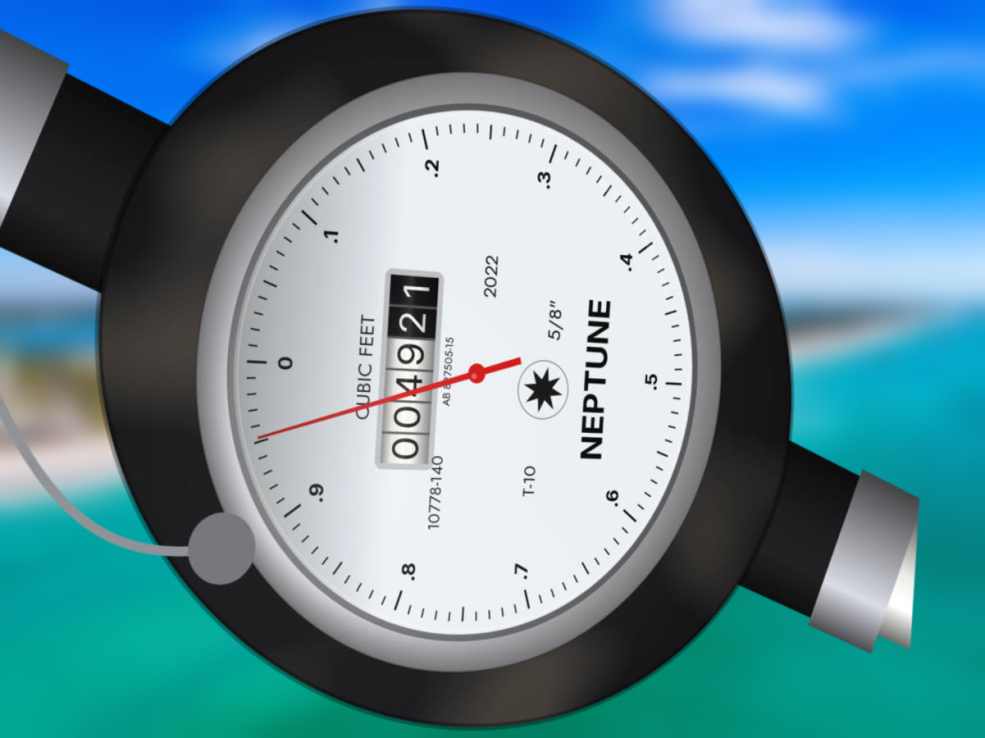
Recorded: 4920.95 ft³
